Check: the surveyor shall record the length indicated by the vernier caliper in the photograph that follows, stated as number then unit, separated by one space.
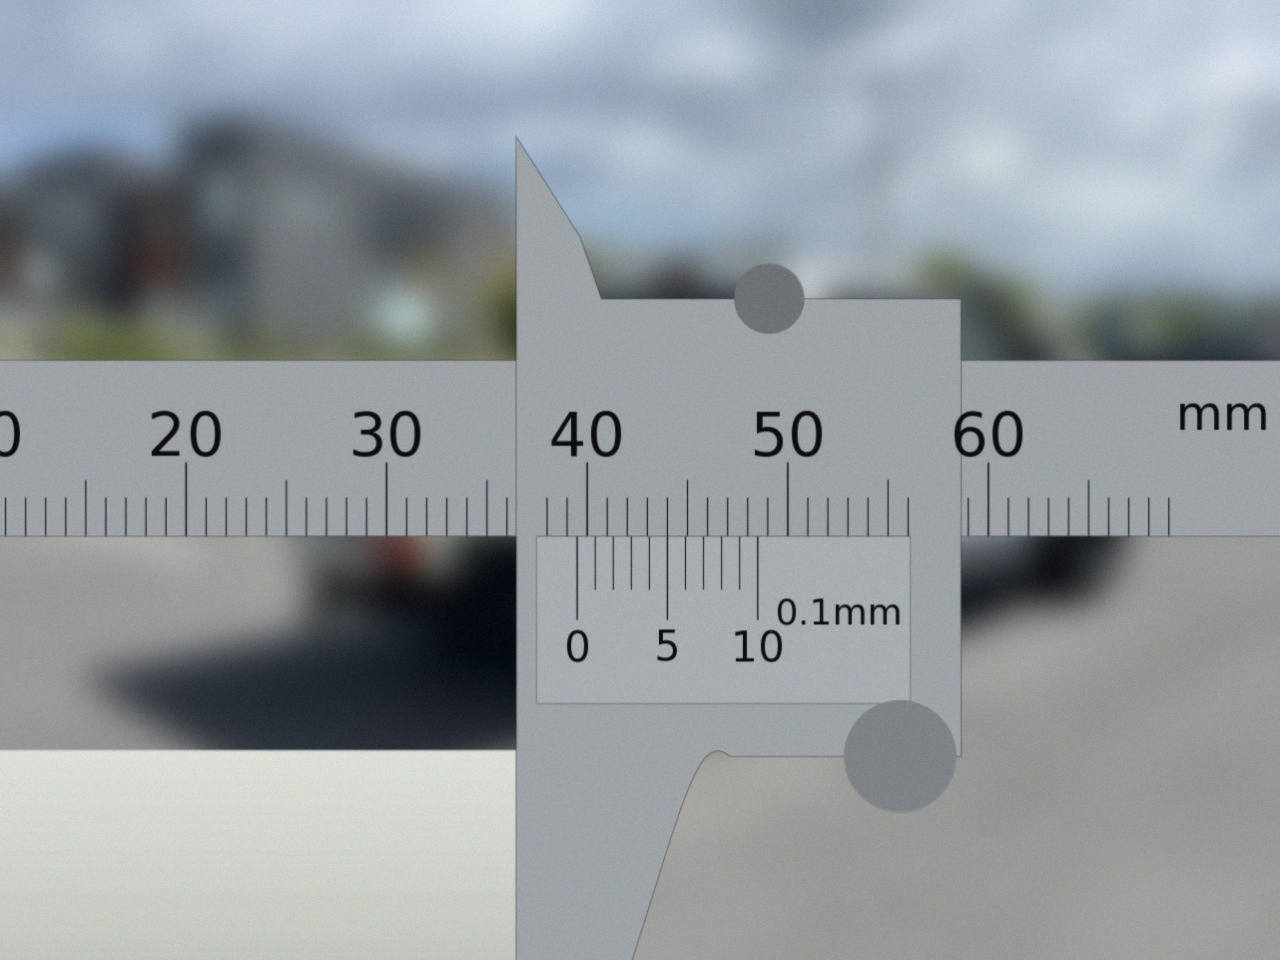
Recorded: 39.5 mm
